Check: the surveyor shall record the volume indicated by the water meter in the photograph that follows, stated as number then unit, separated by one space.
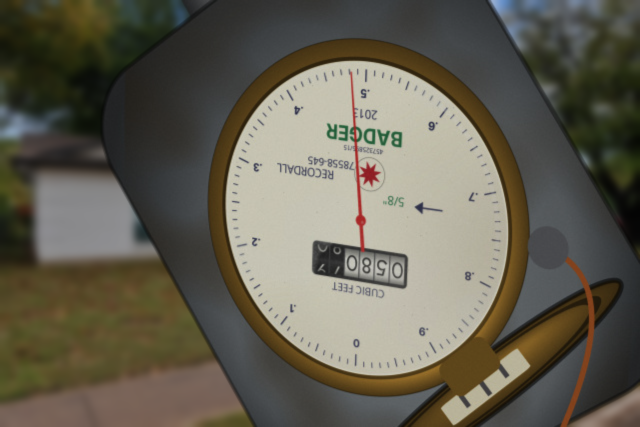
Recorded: 58079.48 ft³
